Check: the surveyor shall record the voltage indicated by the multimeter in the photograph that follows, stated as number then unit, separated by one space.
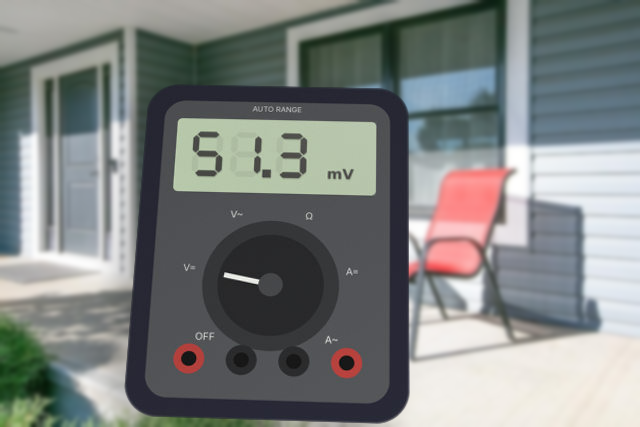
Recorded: 51.3 mV
